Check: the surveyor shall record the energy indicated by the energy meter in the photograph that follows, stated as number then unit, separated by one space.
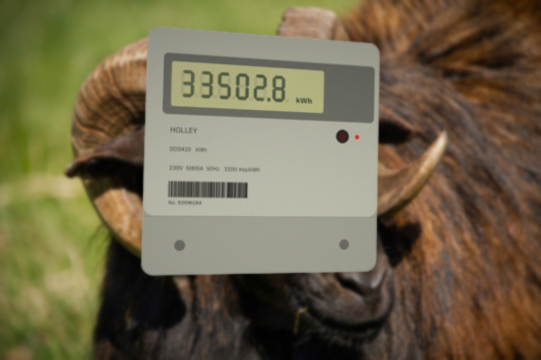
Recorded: 33502.8 kWh
